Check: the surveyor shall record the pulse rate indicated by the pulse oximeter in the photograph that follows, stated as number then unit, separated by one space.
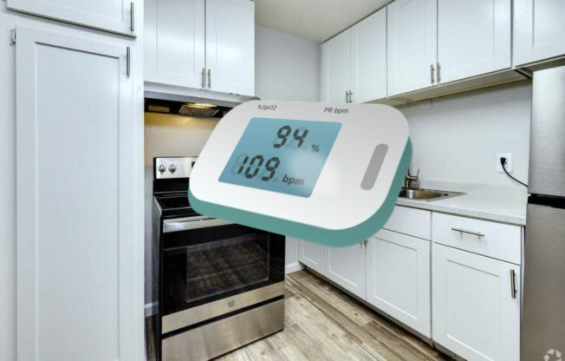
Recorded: 109 bpm
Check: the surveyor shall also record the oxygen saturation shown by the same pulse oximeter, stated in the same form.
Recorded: 94 %
